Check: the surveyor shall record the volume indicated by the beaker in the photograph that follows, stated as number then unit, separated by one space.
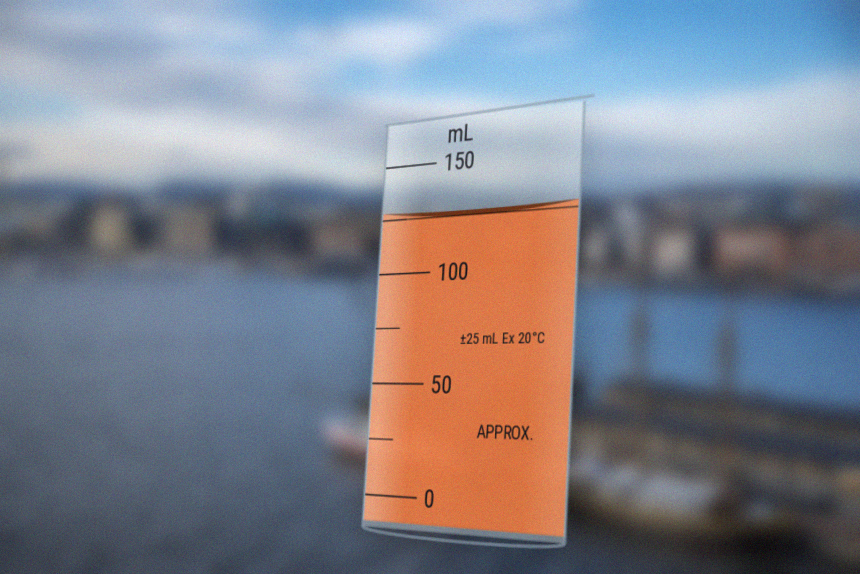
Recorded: 125 mL
